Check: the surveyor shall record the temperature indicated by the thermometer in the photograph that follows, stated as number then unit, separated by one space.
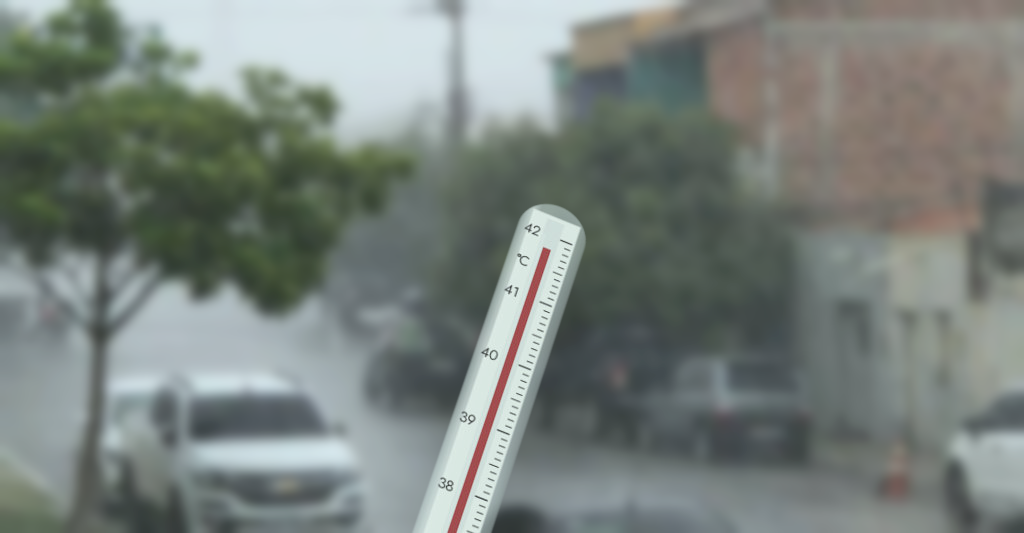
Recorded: 41.8 °C
